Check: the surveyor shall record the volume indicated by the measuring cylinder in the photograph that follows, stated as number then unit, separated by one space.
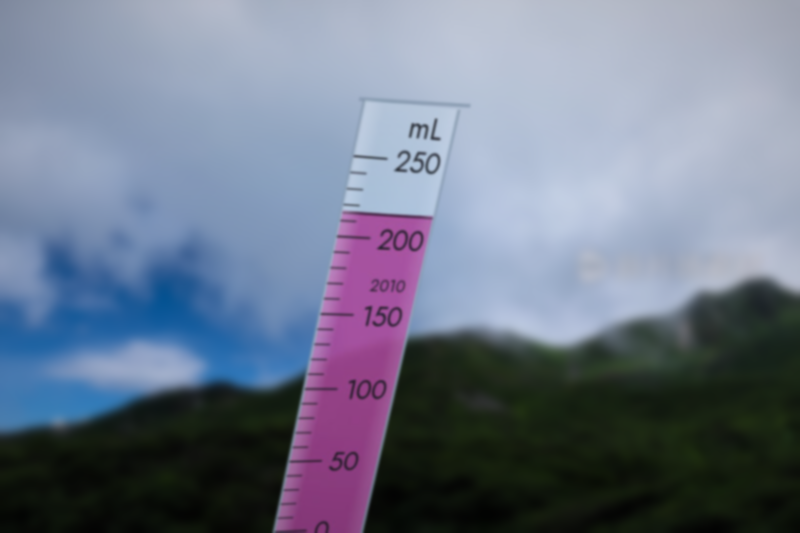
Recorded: 215 mL
